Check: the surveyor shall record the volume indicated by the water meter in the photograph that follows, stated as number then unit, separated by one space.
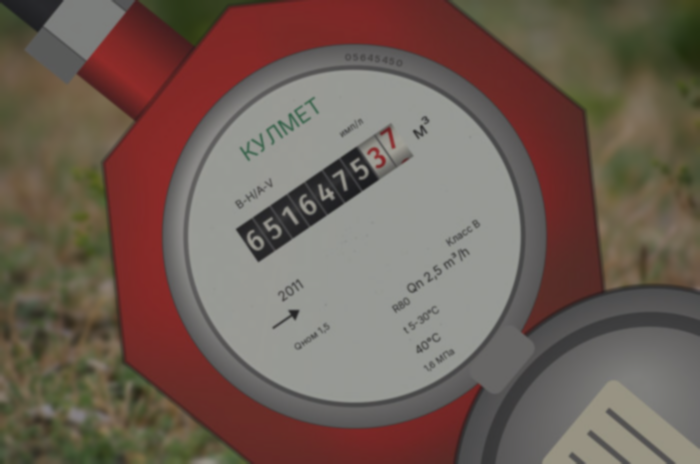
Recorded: 6516475.37 m³
